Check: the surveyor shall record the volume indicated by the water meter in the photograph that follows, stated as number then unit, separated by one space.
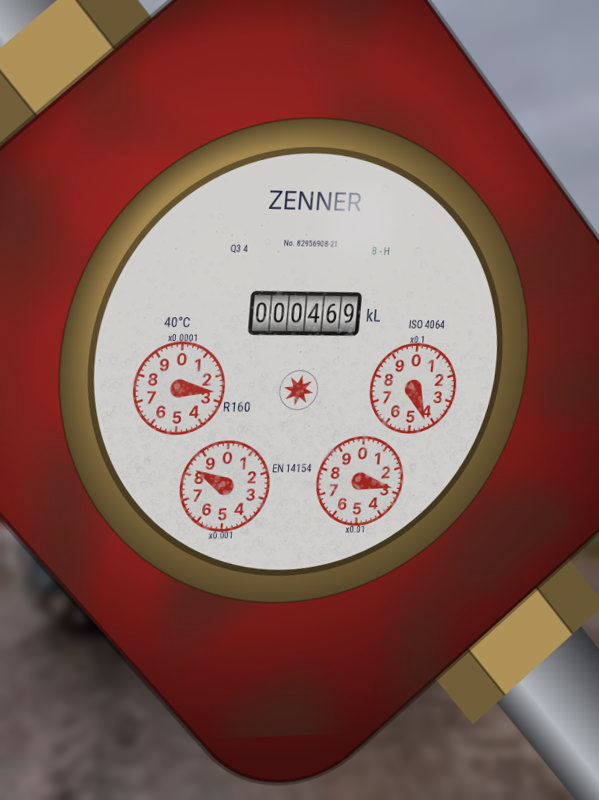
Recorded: 469.4282 kL
